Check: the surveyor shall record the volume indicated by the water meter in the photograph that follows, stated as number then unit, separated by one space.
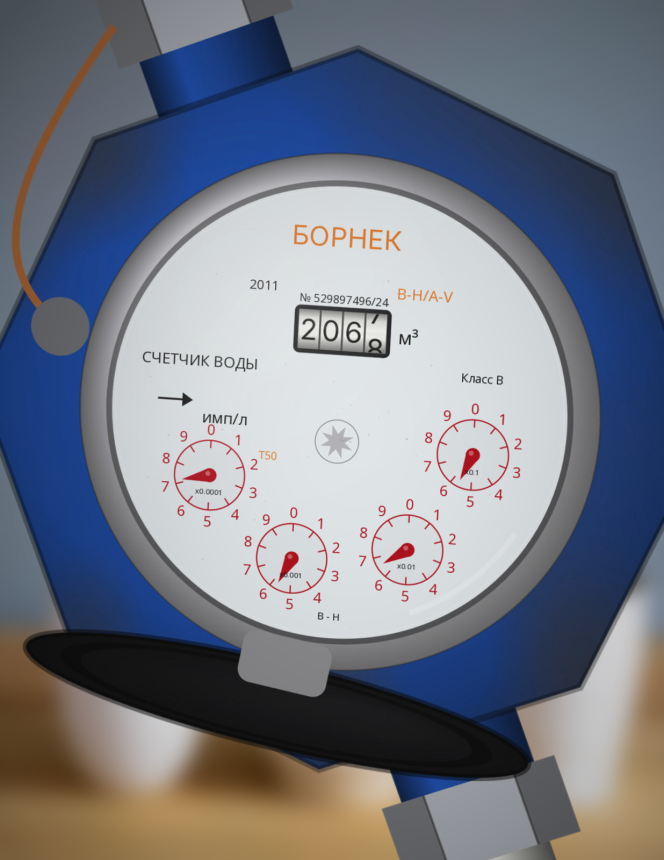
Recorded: 2067.5657 m³
